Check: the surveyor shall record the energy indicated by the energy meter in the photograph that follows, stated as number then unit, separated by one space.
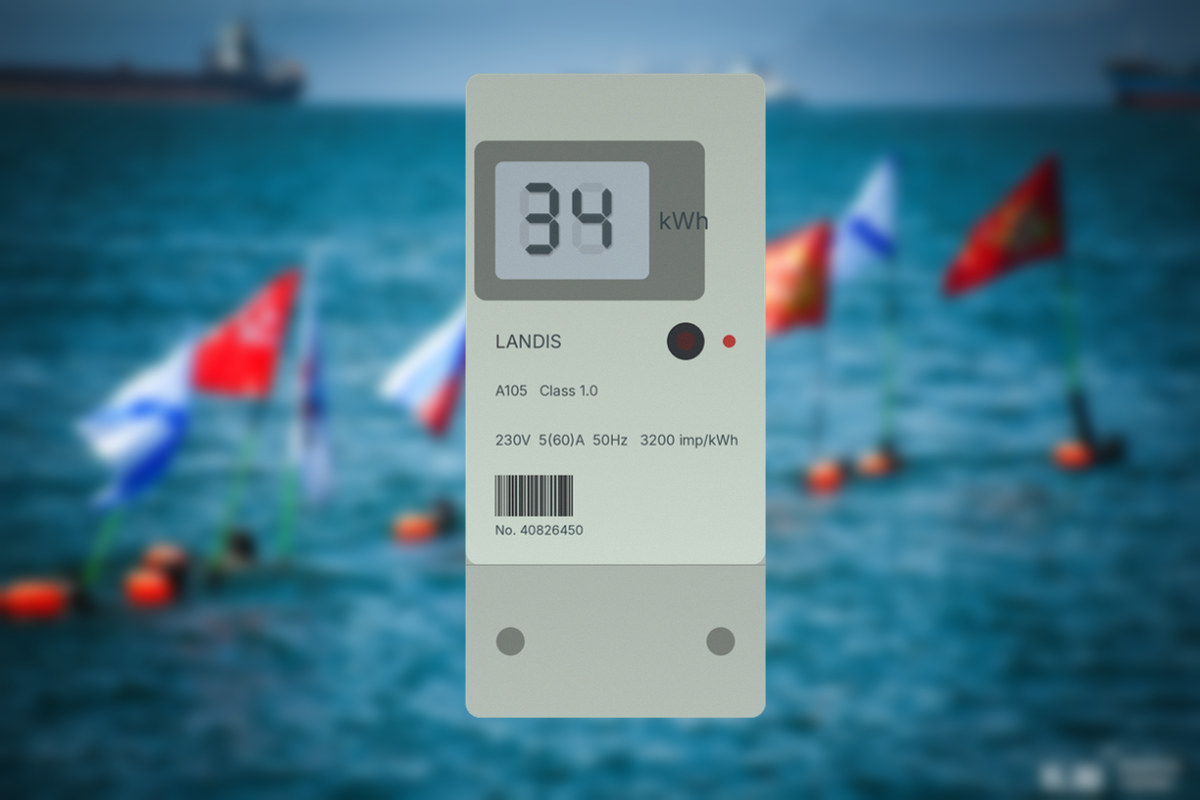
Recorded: 34 kWh
